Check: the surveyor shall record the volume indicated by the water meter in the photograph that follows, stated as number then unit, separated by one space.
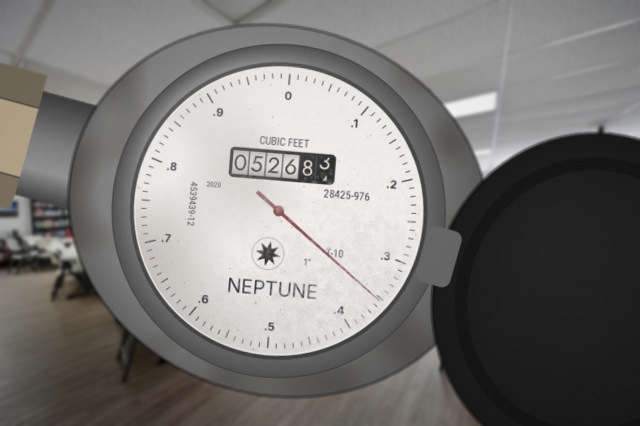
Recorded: 52683.35 ft³
